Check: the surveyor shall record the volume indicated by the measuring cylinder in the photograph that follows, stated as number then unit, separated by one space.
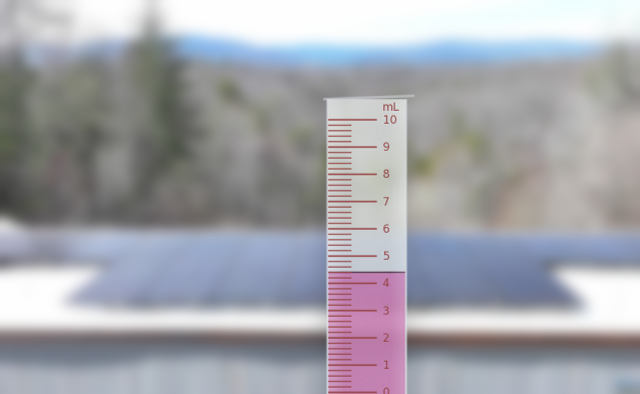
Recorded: 4.4 mL
